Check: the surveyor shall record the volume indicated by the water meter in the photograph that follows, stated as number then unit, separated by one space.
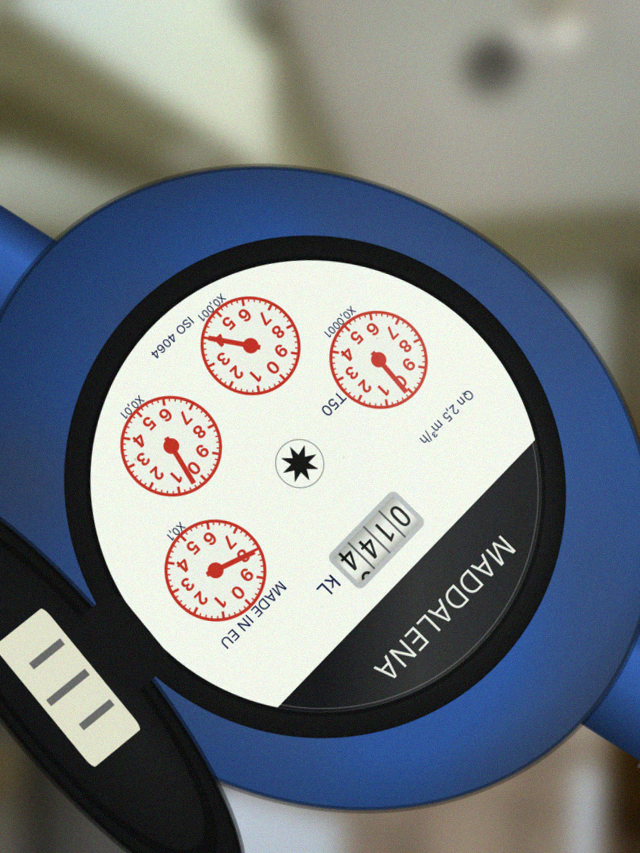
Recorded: 143.8040 kL
